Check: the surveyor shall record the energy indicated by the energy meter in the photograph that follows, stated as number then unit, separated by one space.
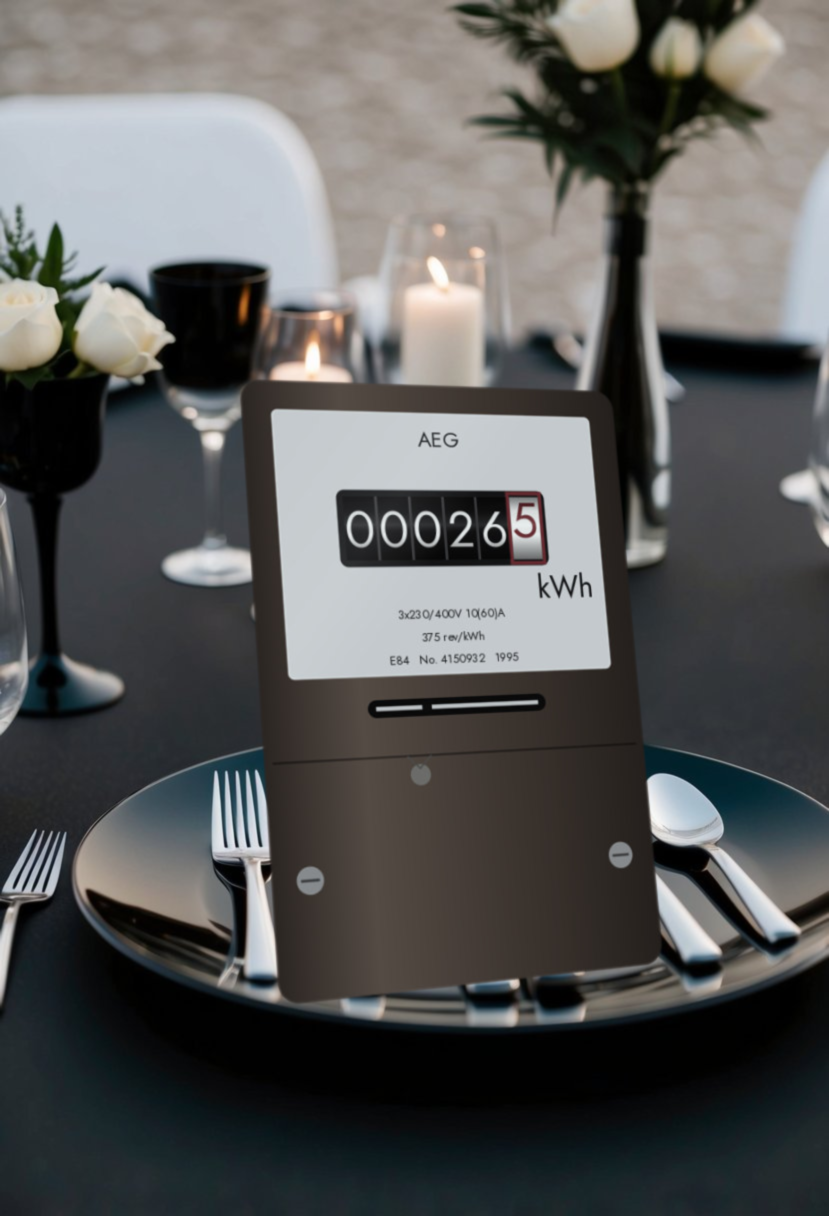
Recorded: 26.5 kWh
